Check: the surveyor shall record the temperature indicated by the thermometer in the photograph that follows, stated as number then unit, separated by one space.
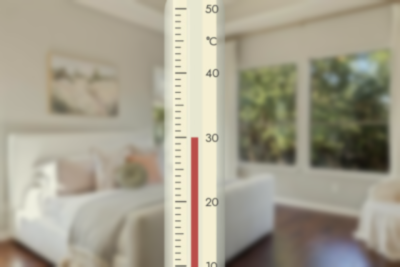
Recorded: 30 °C
